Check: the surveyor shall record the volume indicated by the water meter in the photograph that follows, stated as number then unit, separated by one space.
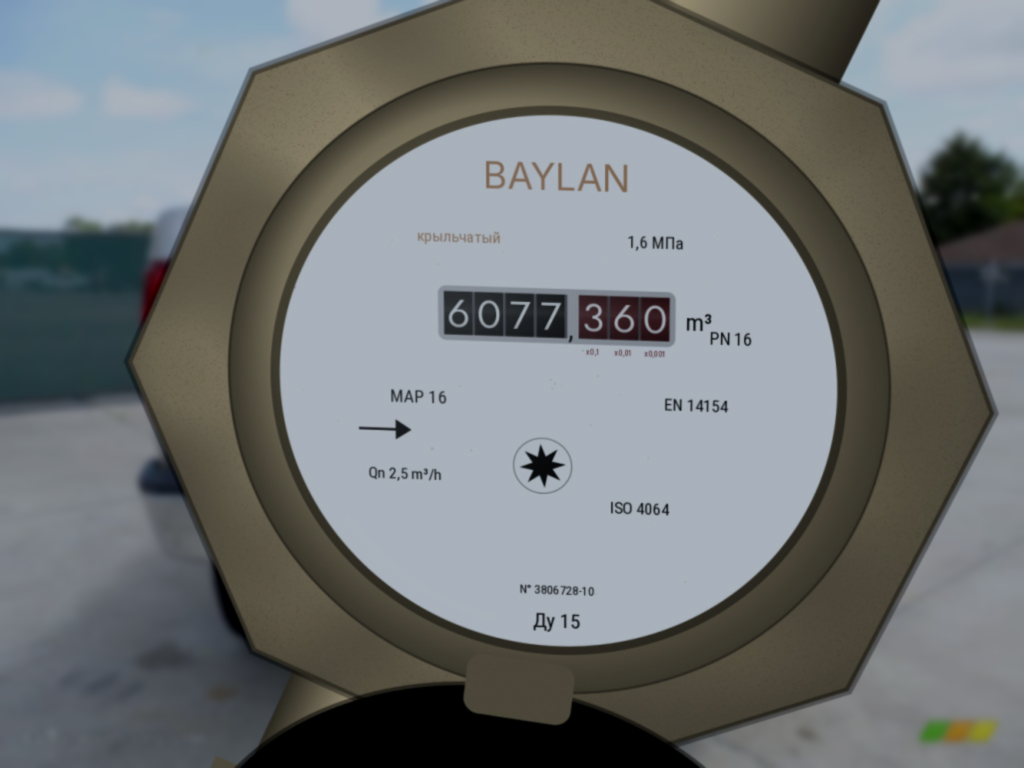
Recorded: 6077.360 m³
